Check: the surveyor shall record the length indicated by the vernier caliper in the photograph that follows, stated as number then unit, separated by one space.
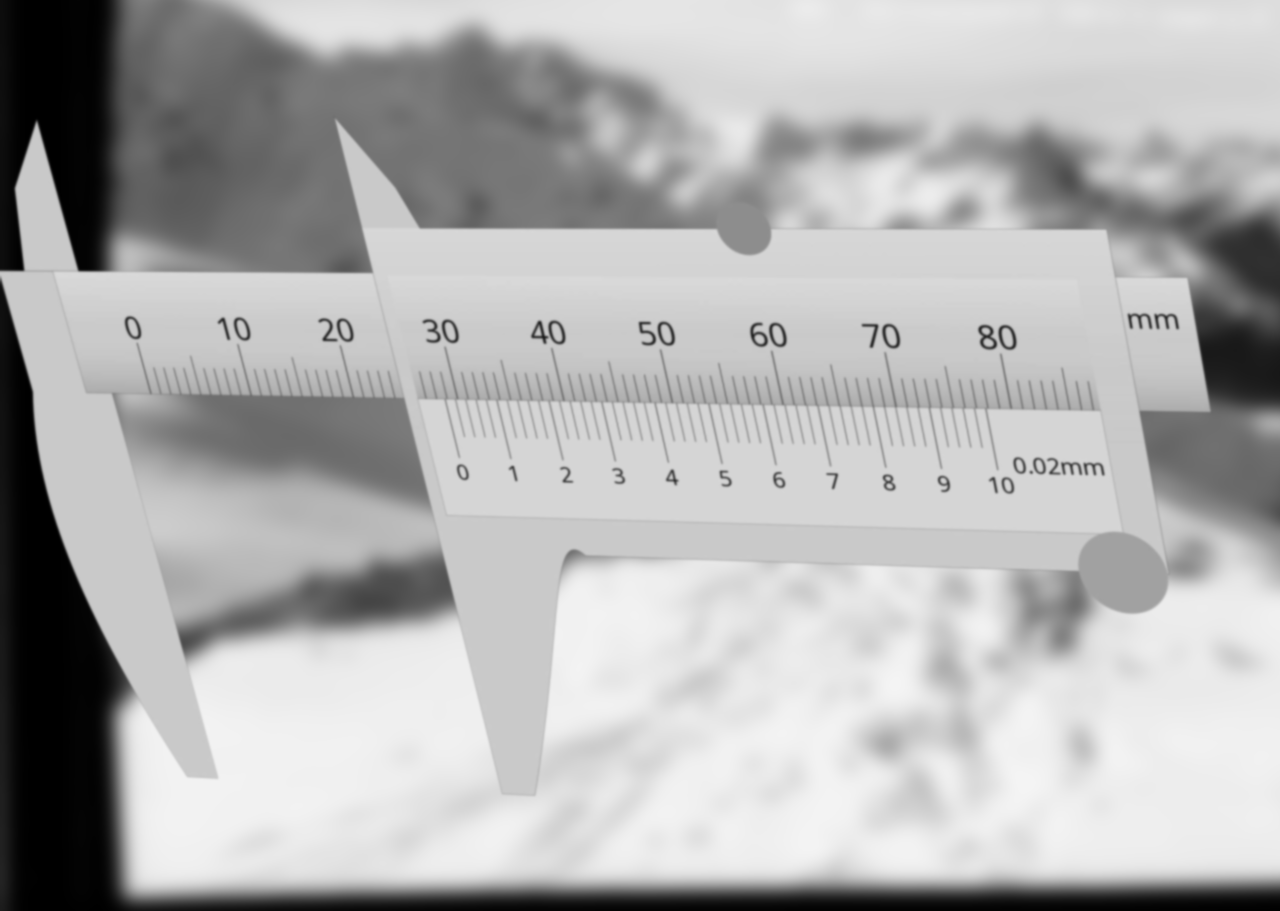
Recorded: 28.8 mm
